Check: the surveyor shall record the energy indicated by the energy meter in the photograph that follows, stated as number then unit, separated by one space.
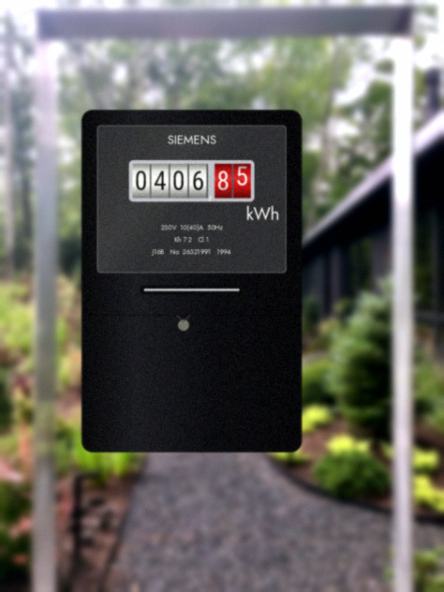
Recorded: 406.85 kWh
